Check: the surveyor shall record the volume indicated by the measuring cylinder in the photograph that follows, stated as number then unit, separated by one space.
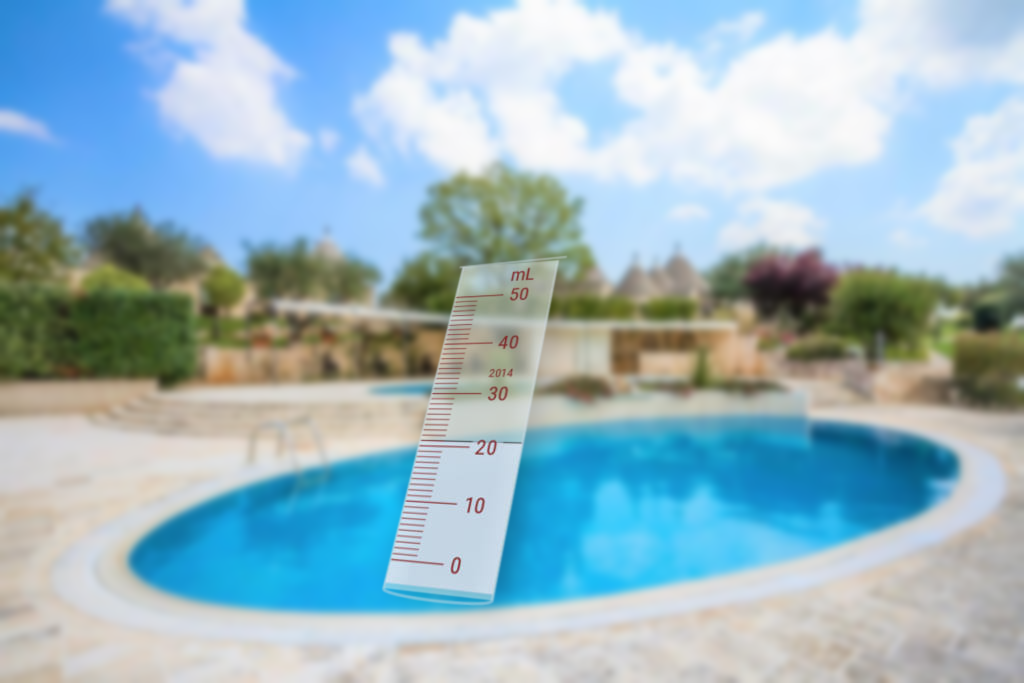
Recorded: 21 mL
